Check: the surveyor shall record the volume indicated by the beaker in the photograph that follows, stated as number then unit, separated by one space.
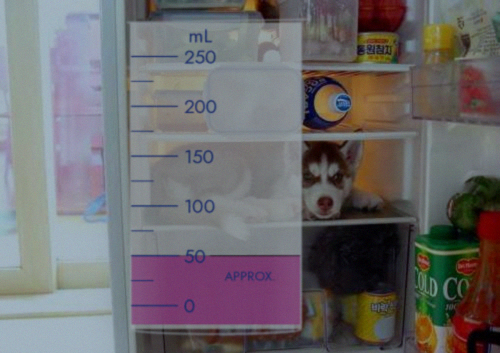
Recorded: 50 mL
